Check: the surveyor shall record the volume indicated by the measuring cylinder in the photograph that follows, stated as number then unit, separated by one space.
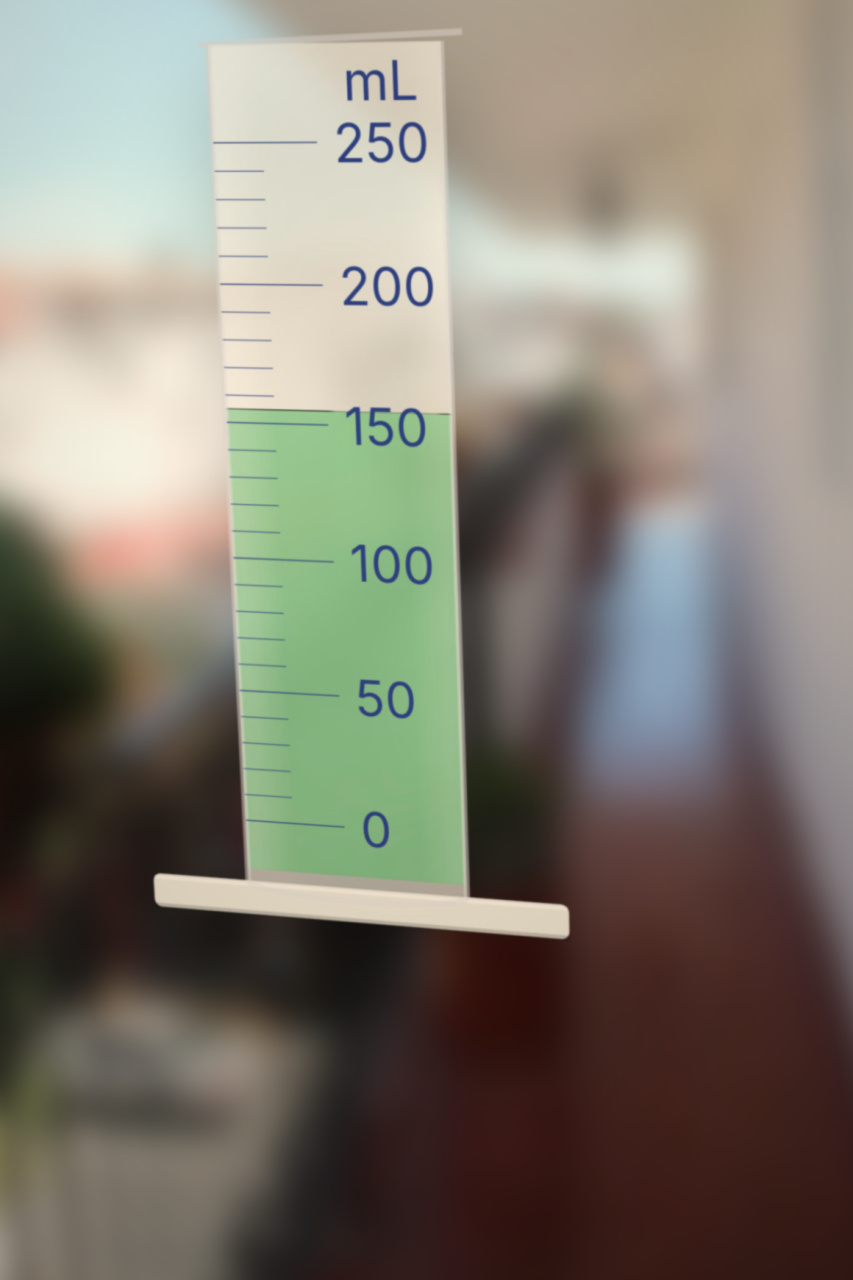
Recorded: 155 mL
